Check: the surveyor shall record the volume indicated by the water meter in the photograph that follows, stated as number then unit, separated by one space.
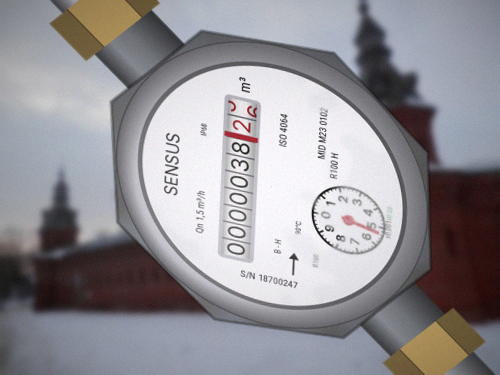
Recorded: 38.255 m³
